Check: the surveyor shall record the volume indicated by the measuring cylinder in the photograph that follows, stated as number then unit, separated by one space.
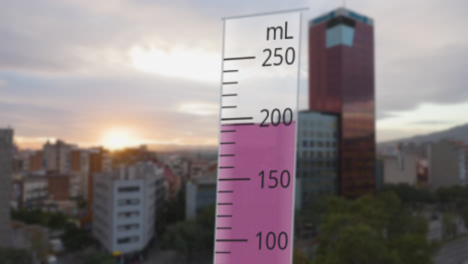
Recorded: 195 mL
